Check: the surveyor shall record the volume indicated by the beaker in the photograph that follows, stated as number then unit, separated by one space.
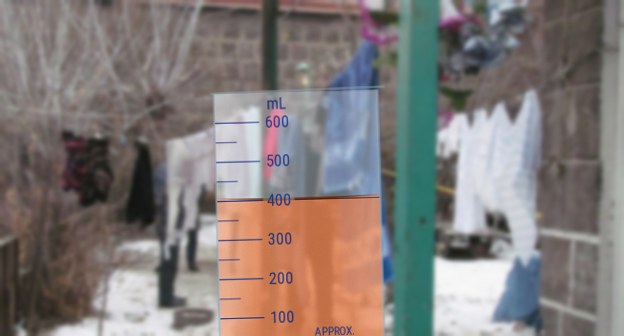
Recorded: 400 mL
